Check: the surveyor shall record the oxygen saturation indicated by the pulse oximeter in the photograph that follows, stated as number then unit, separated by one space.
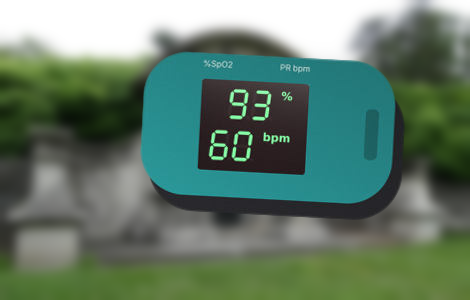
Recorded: 93 %
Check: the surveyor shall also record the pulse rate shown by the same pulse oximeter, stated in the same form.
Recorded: 60 bpm
